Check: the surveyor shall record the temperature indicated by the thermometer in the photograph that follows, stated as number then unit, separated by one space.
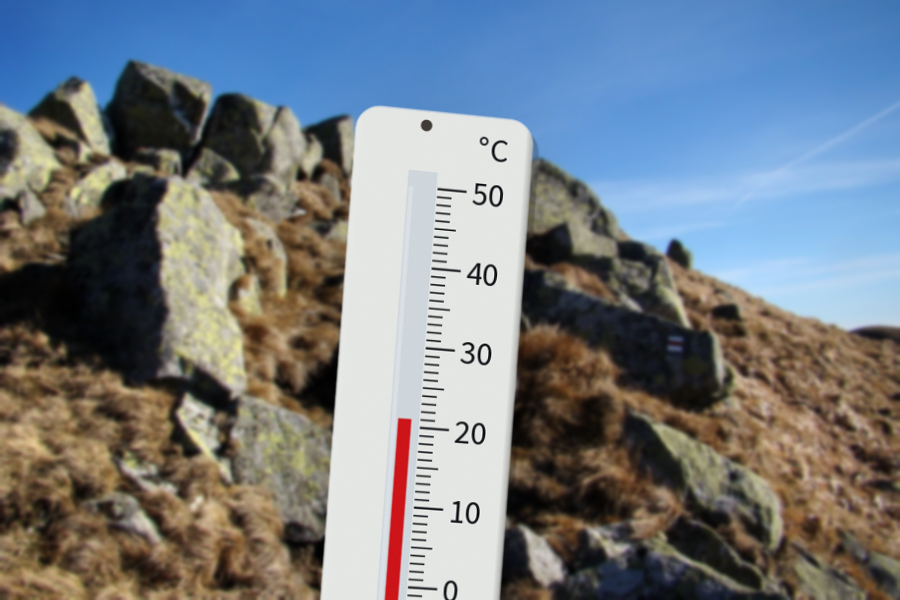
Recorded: 21 °C
